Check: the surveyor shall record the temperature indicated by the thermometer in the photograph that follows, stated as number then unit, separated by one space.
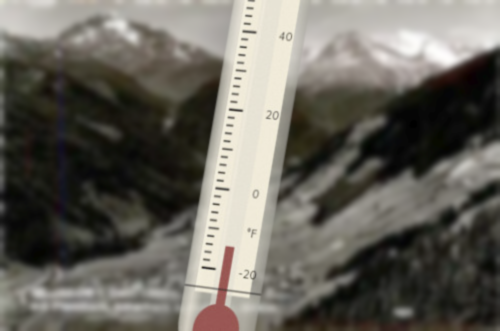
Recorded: -14 °F
